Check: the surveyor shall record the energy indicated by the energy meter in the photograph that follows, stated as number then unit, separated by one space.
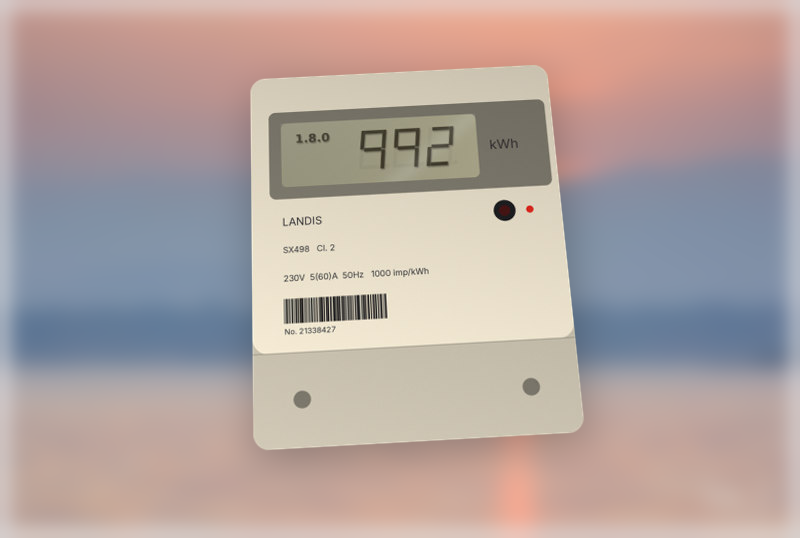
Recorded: 992 kWh
